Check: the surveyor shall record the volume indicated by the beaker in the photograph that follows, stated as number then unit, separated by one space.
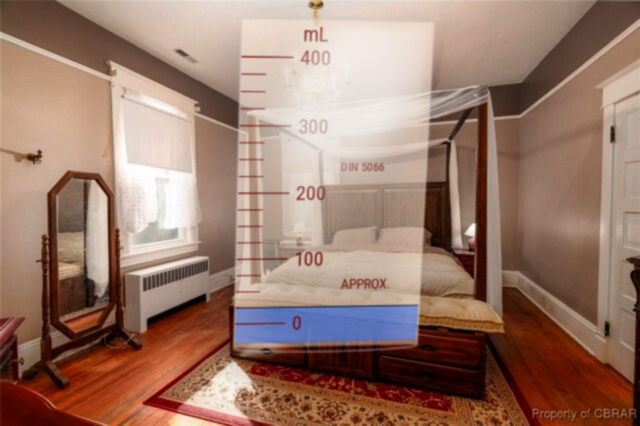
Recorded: 25 mL
